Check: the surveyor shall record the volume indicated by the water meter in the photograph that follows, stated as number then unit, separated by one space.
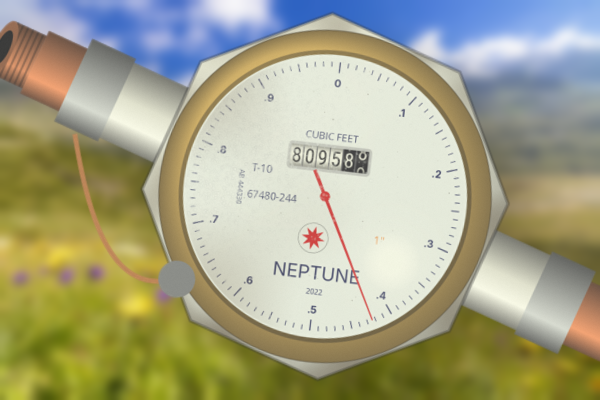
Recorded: 809588.42 ft³
